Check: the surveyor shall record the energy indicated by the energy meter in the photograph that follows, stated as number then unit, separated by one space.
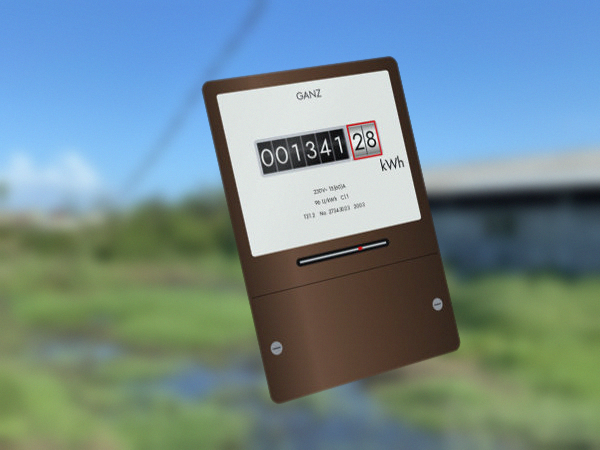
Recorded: 1341.28 kWh
